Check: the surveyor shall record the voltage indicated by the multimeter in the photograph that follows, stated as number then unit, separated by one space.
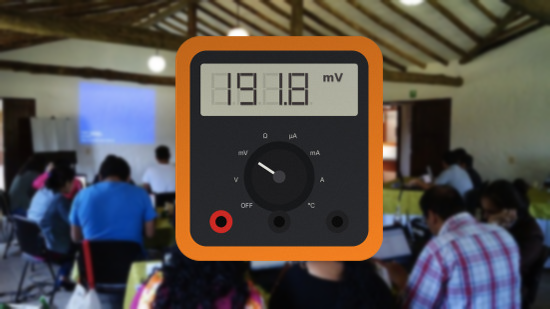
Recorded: 191.8 mV
